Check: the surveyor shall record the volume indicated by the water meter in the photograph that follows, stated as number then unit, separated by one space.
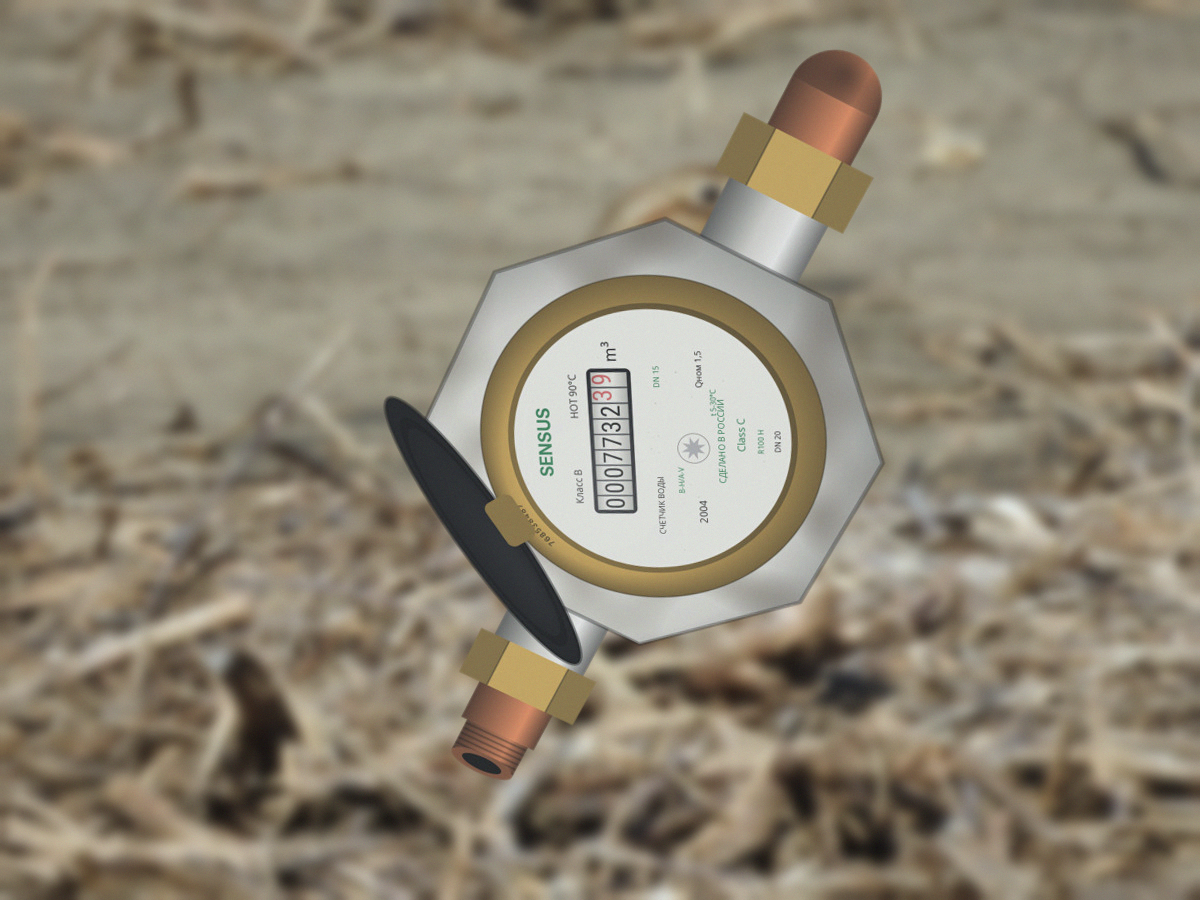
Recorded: 7732.39 m³
